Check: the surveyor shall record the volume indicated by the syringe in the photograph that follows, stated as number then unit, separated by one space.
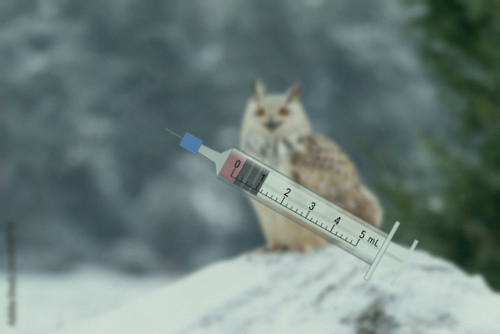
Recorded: 0.2 mL
